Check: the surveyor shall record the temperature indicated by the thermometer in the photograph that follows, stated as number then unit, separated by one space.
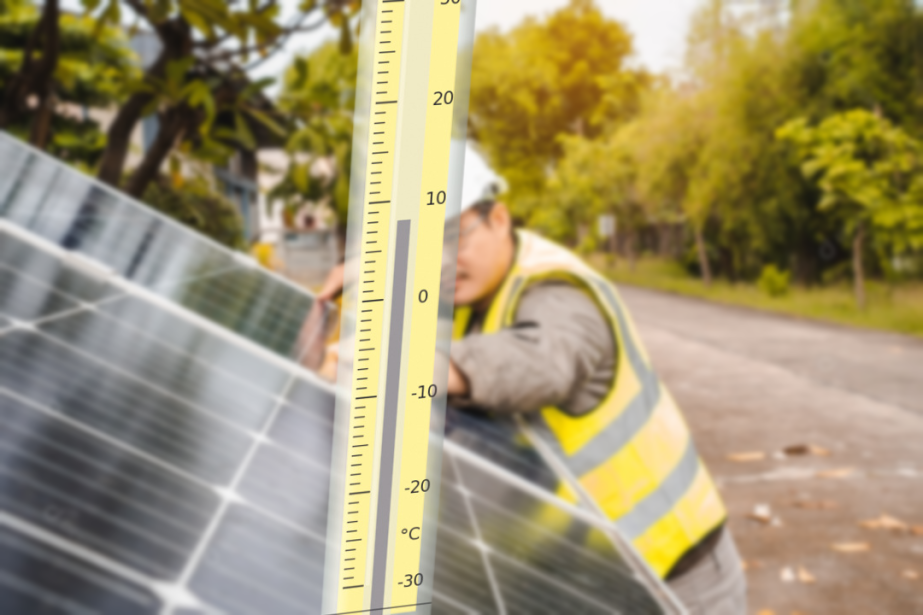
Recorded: 8 °C
